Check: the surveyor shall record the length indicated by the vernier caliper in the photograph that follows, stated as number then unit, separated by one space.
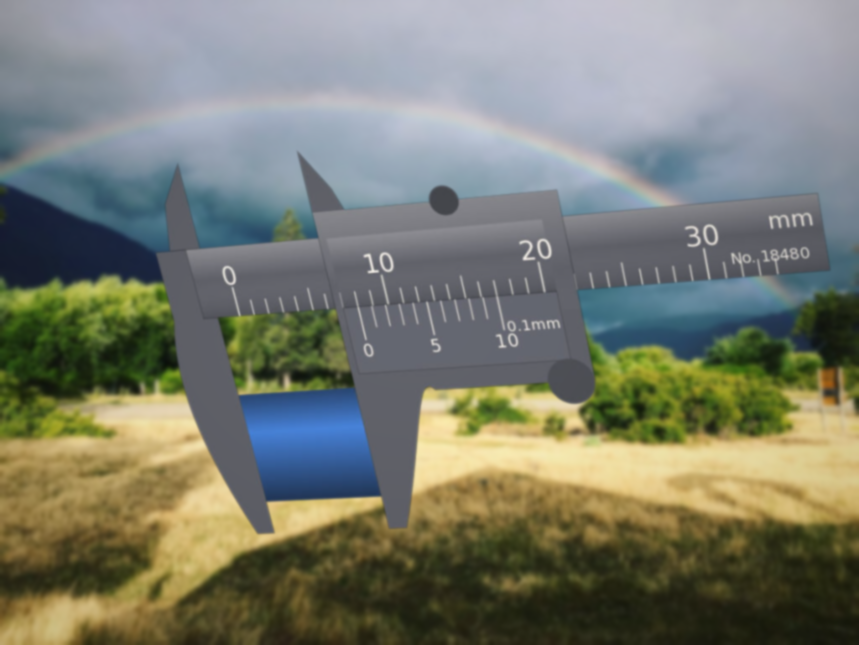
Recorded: 8.0 mm
